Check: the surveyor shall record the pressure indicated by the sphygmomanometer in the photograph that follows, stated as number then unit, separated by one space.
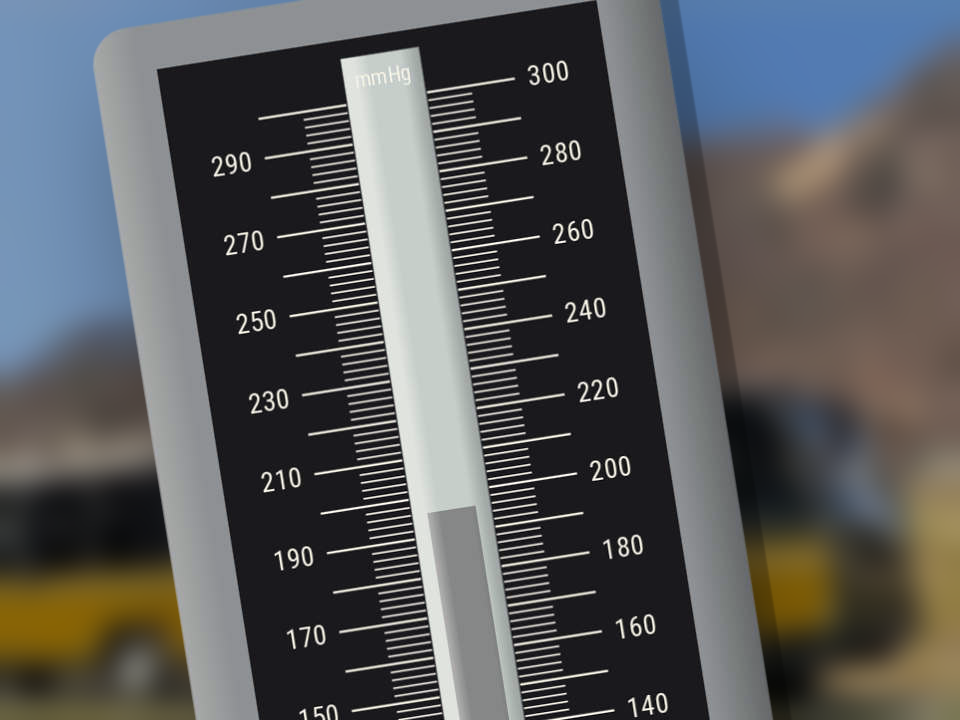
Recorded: 196 mmHg
